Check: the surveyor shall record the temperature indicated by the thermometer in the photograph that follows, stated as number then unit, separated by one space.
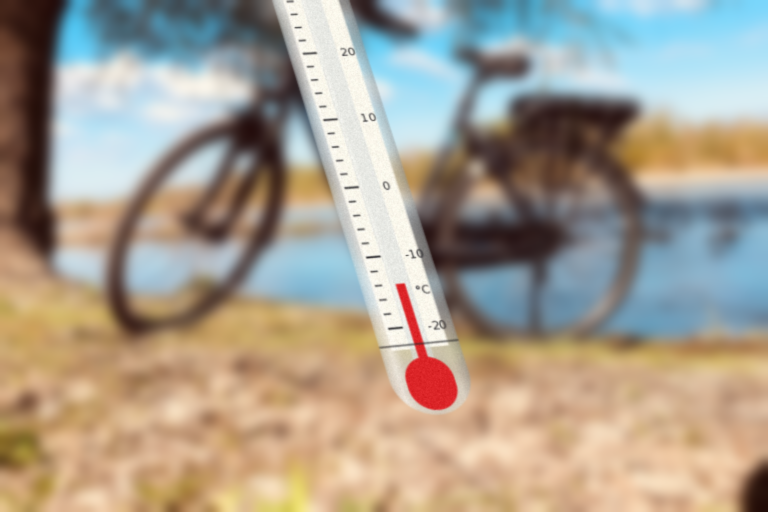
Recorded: -14 °C
